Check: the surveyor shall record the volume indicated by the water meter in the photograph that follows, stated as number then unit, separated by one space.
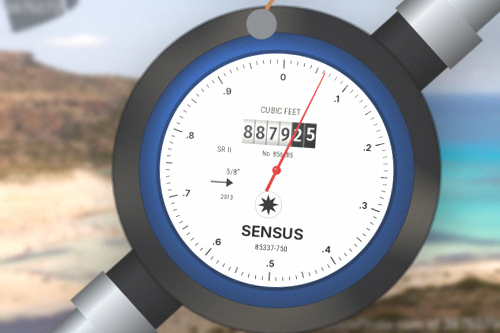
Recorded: 887925.06 ft³
